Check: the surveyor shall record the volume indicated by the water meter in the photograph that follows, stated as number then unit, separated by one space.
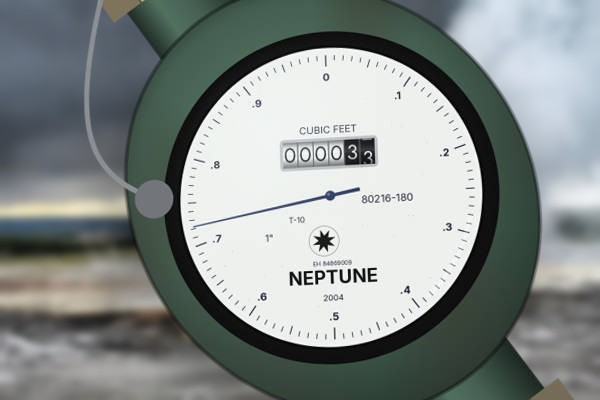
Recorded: 32.72 ft³
